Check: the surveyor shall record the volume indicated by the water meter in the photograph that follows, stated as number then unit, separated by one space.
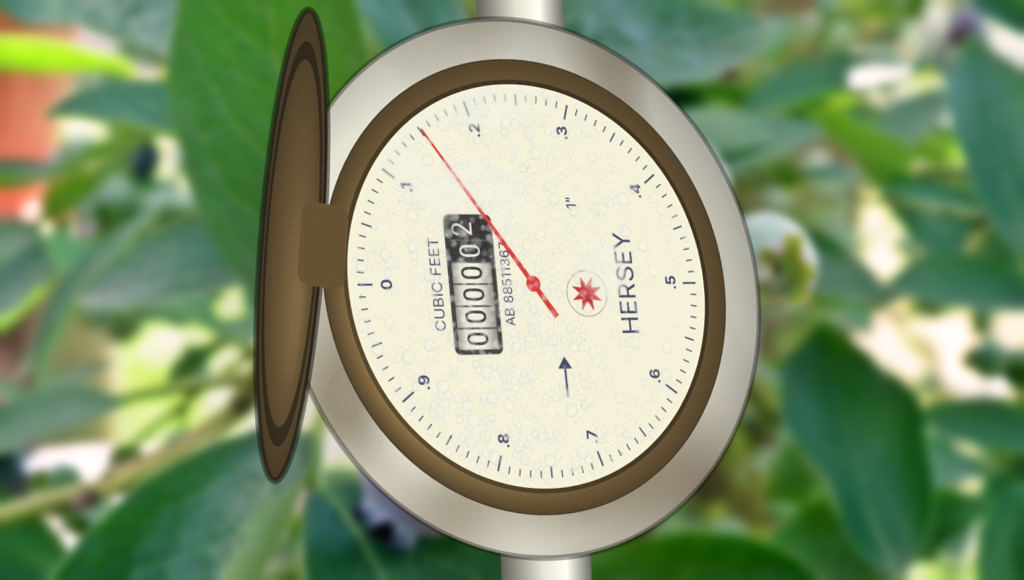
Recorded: 2.15 ft³
